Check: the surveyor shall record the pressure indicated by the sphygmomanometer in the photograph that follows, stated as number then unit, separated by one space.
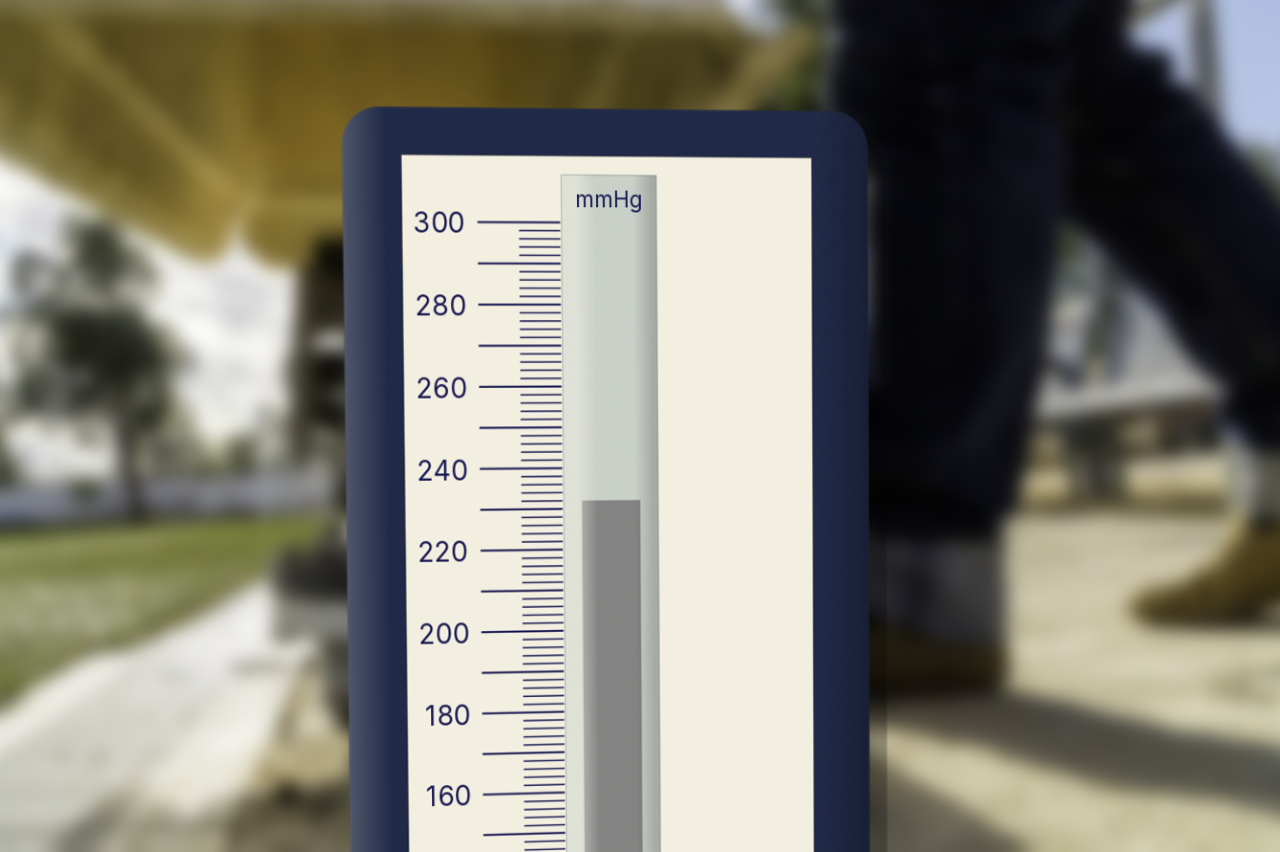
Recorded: 232 mmHg
